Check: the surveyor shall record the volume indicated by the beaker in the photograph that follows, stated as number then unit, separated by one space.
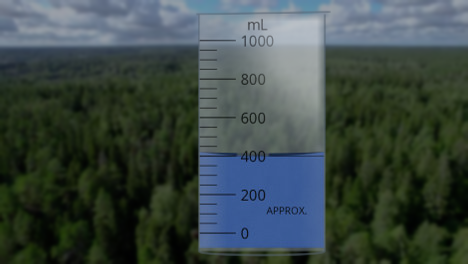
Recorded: 400 mL
